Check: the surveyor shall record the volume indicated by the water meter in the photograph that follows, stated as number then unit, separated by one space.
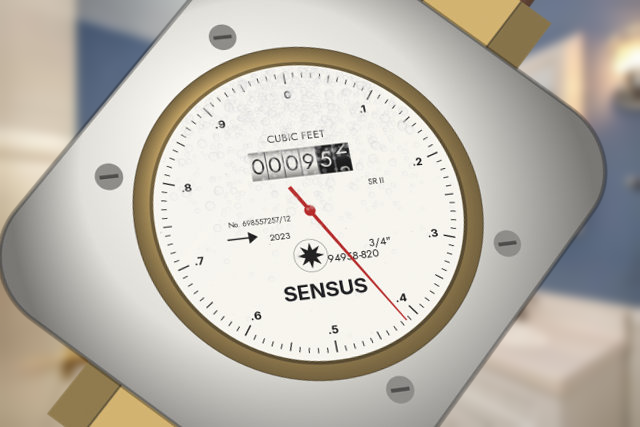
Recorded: 952.41 ft³
